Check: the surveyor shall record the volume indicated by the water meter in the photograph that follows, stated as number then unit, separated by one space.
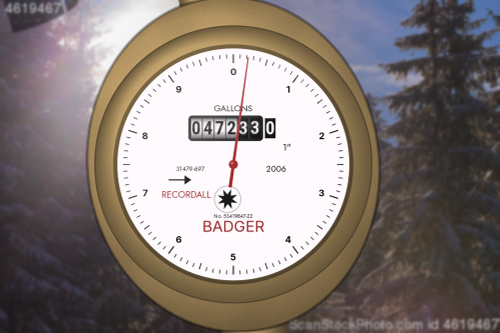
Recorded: 472330.2 gal
